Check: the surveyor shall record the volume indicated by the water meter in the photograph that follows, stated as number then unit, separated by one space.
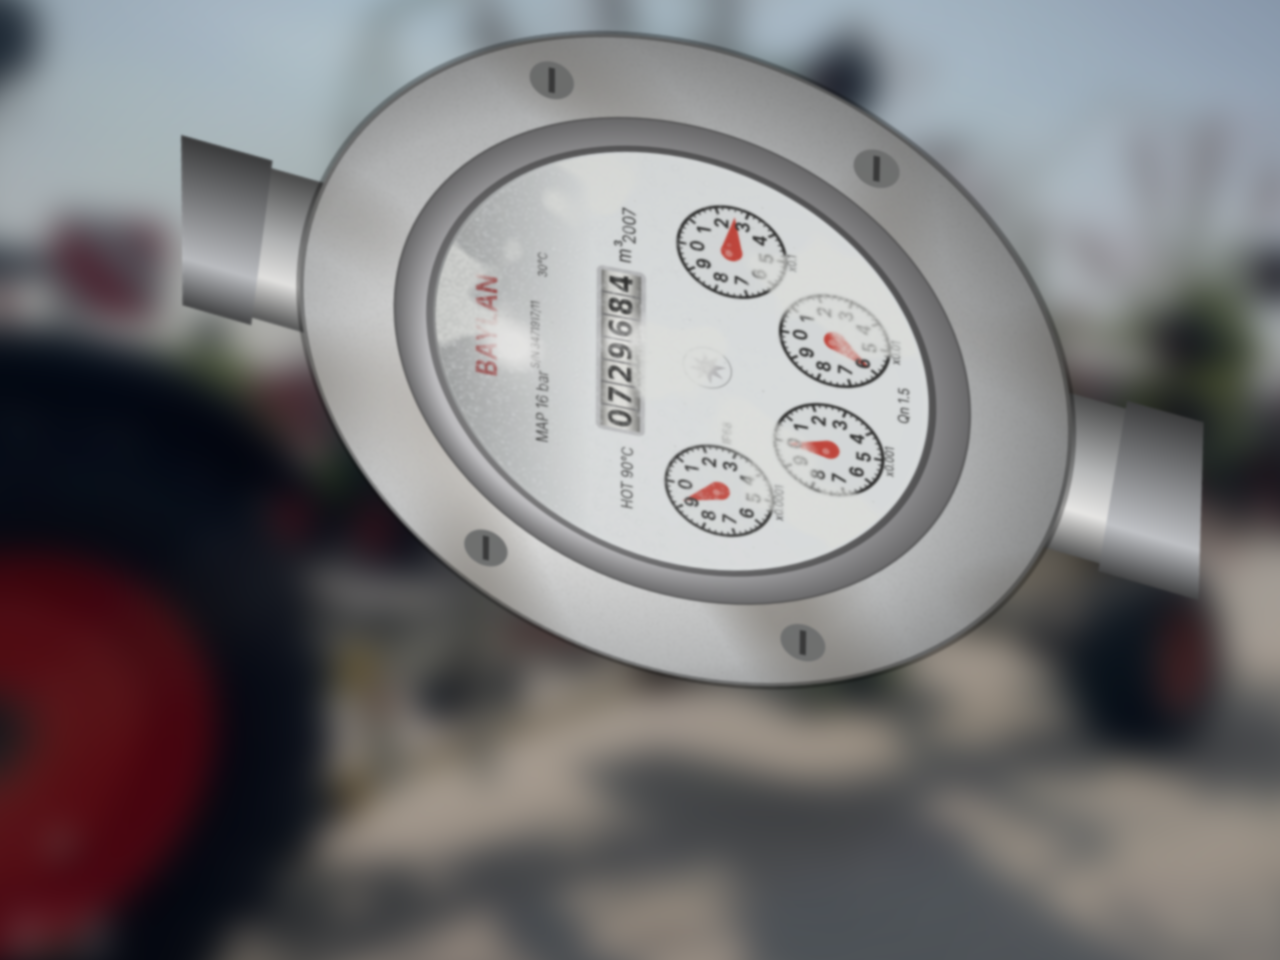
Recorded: 729684.2599 m³
